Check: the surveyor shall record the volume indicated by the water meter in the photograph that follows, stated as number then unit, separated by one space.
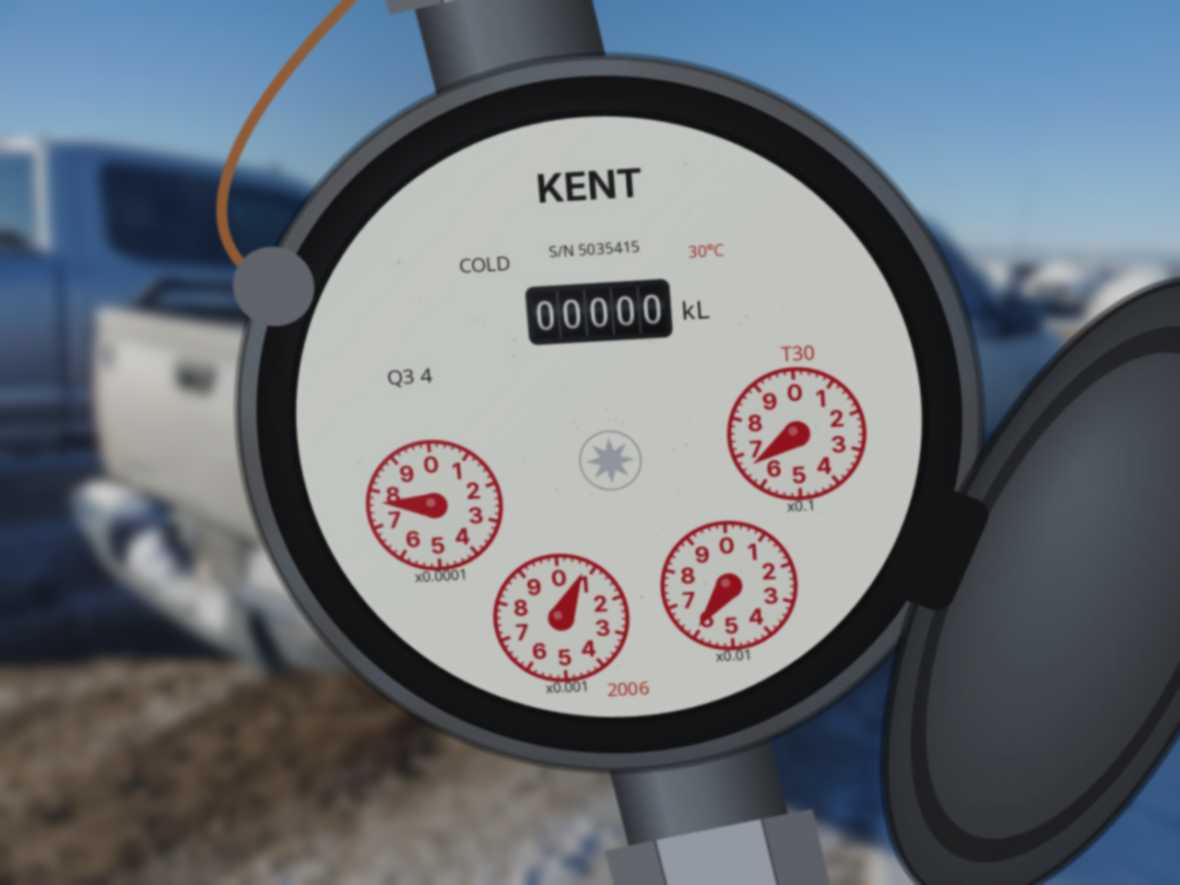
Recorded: 0.6607 kL
